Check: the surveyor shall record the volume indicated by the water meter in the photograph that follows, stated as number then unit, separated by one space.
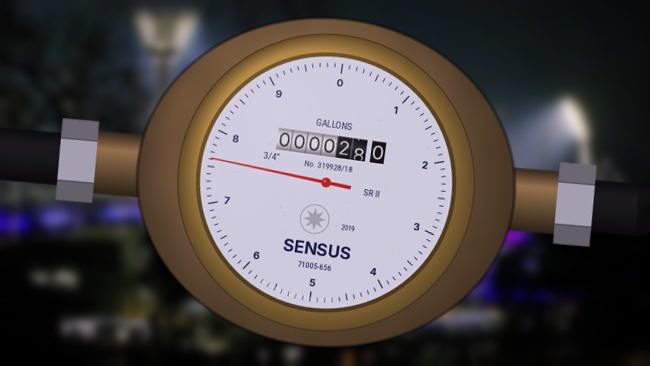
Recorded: 277.6 gal
